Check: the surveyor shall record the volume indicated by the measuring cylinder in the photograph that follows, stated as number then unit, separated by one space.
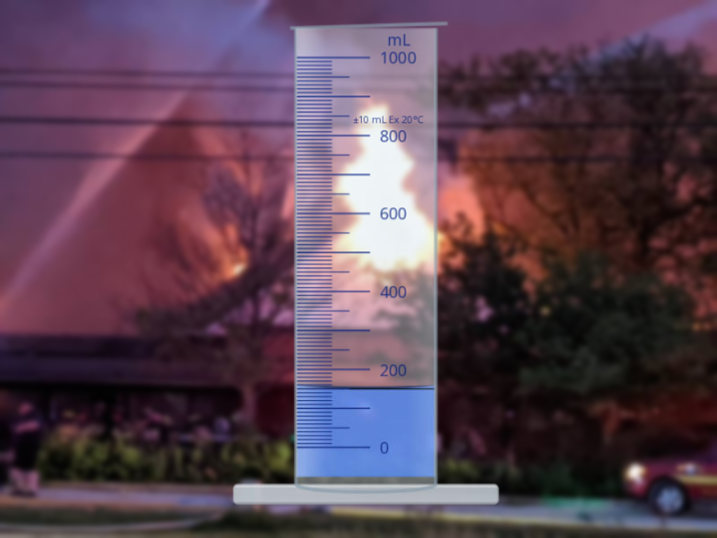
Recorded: 150 mL
